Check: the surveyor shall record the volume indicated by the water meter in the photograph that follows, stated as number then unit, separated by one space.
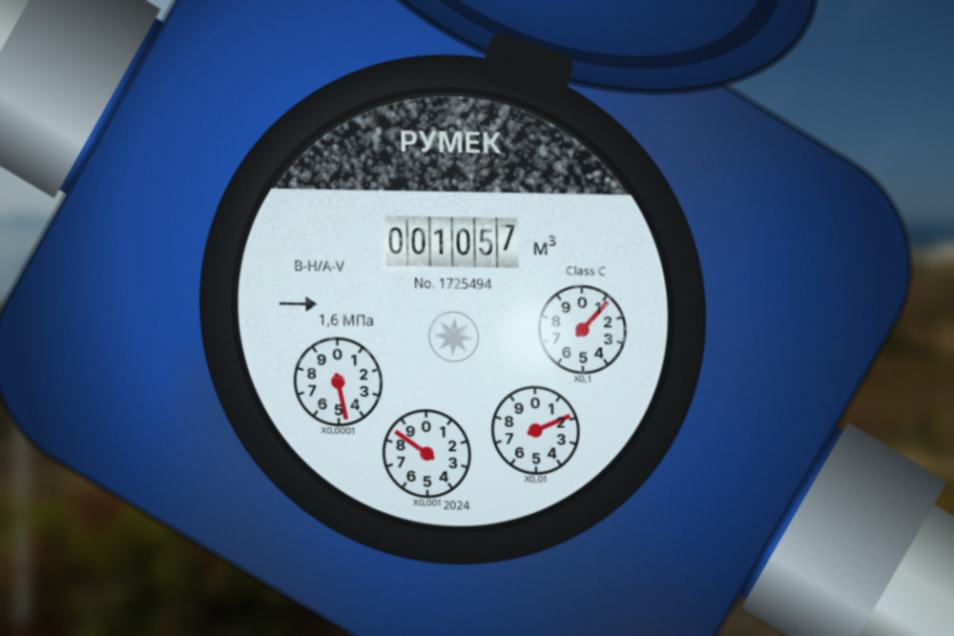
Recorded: 1057.1184 m³
